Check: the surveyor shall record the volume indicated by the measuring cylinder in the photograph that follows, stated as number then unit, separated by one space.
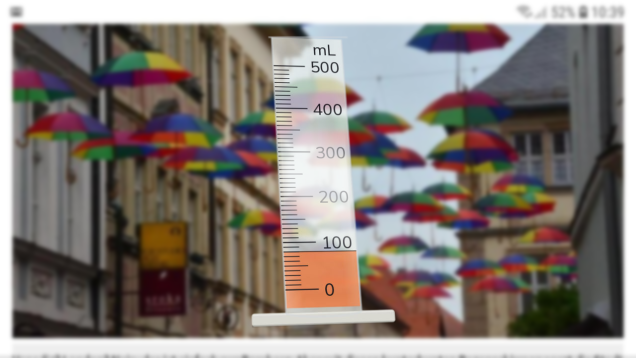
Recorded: 80 mL
